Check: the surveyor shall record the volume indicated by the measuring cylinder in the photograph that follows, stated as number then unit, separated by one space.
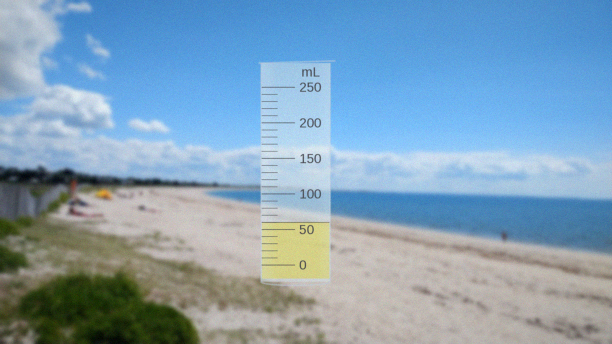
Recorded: 60 mL
